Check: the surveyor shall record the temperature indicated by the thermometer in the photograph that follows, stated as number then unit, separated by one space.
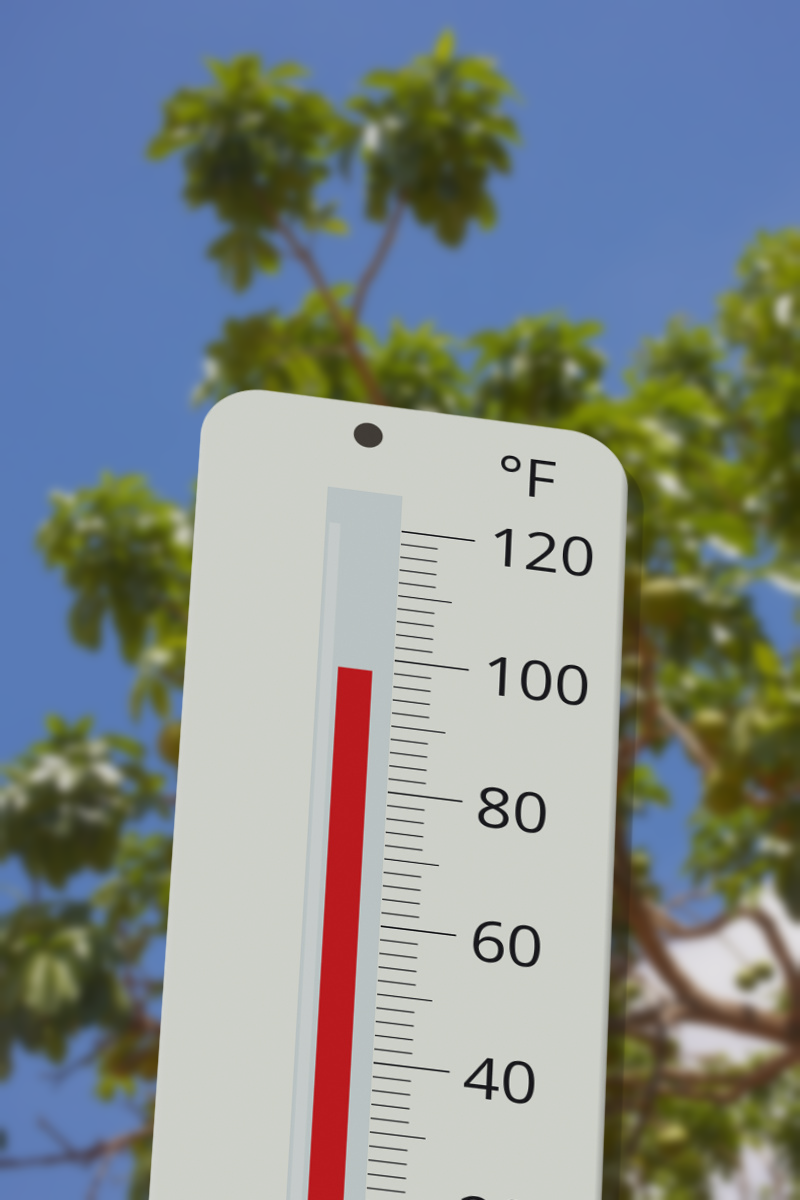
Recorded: 98 °F
